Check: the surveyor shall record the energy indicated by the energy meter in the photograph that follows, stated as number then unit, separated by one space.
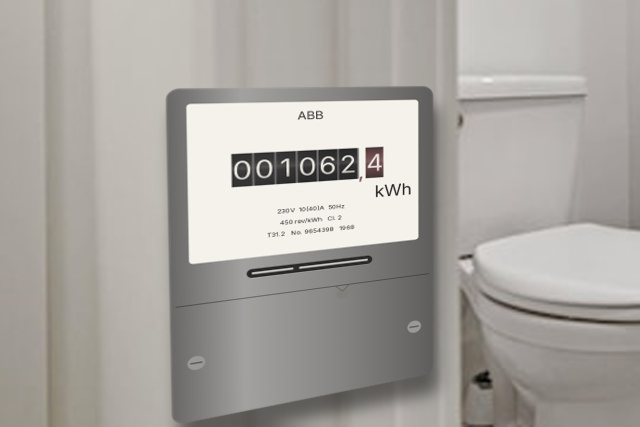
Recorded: 1062.4 kWh
